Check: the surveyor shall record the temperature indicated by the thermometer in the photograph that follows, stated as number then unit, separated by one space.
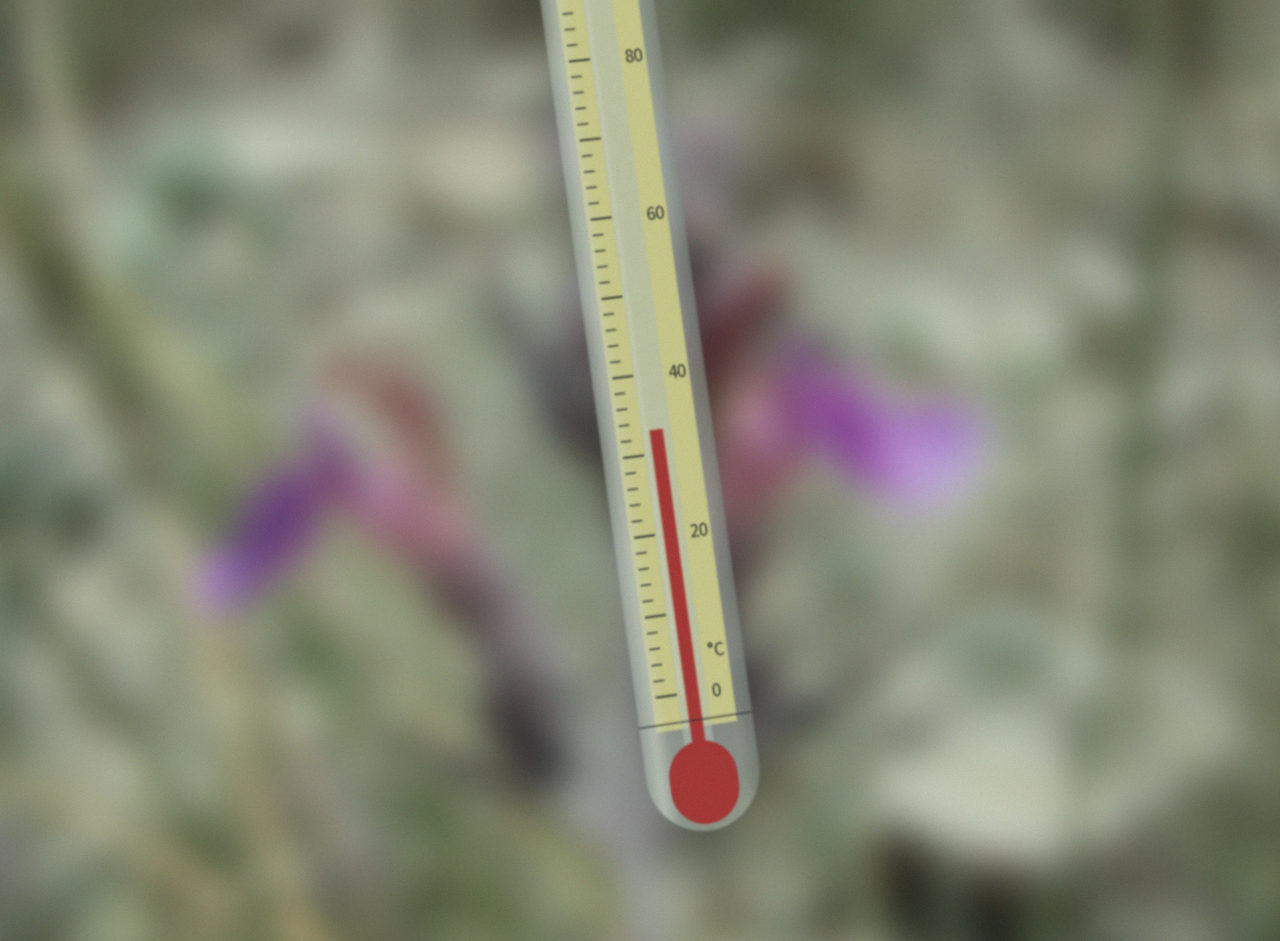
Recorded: 33 °C
